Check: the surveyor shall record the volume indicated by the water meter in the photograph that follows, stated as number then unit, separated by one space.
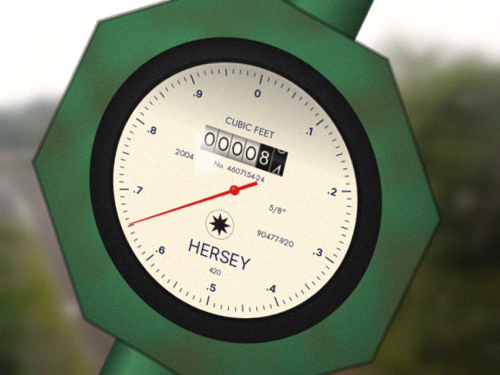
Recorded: 83.65 ft³
